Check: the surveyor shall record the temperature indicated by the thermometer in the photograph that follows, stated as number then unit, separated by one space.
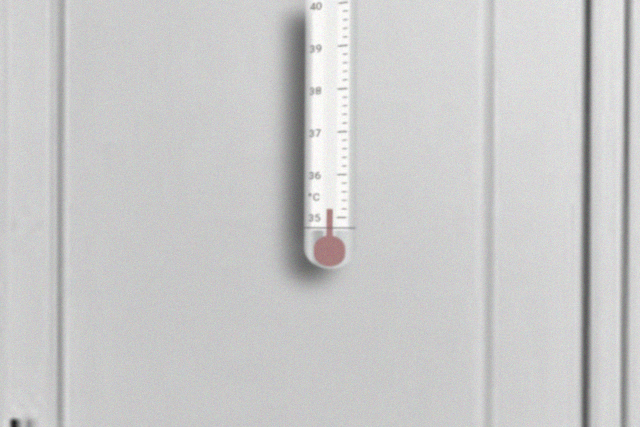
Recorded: 35.2 °C
